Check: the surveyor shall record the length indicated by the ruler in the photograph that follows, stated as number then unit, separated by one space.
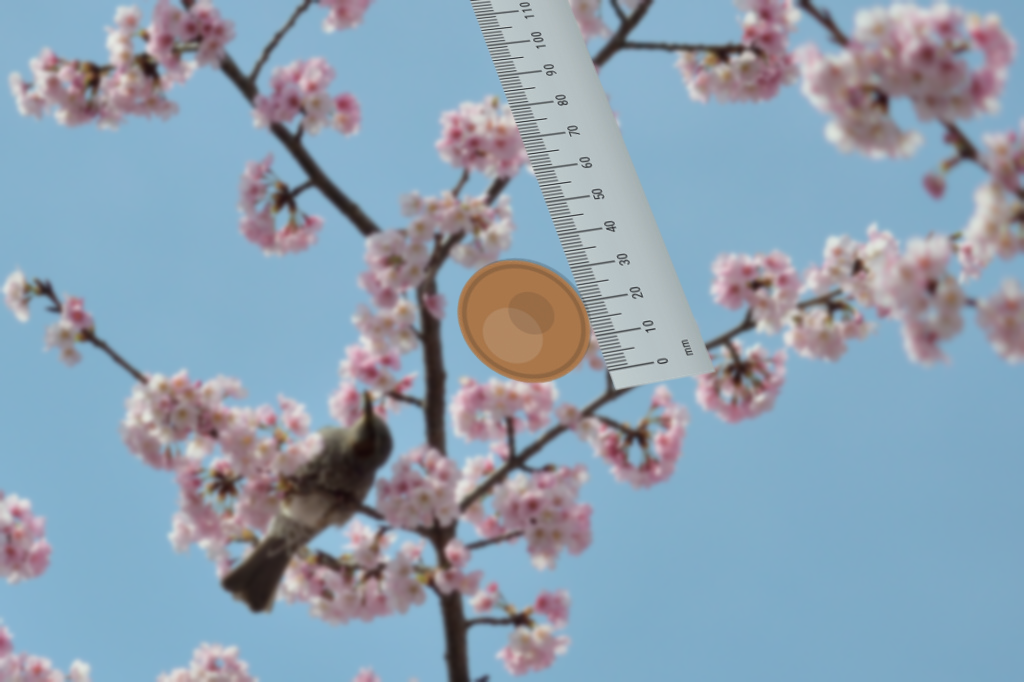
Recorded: 35 mm
